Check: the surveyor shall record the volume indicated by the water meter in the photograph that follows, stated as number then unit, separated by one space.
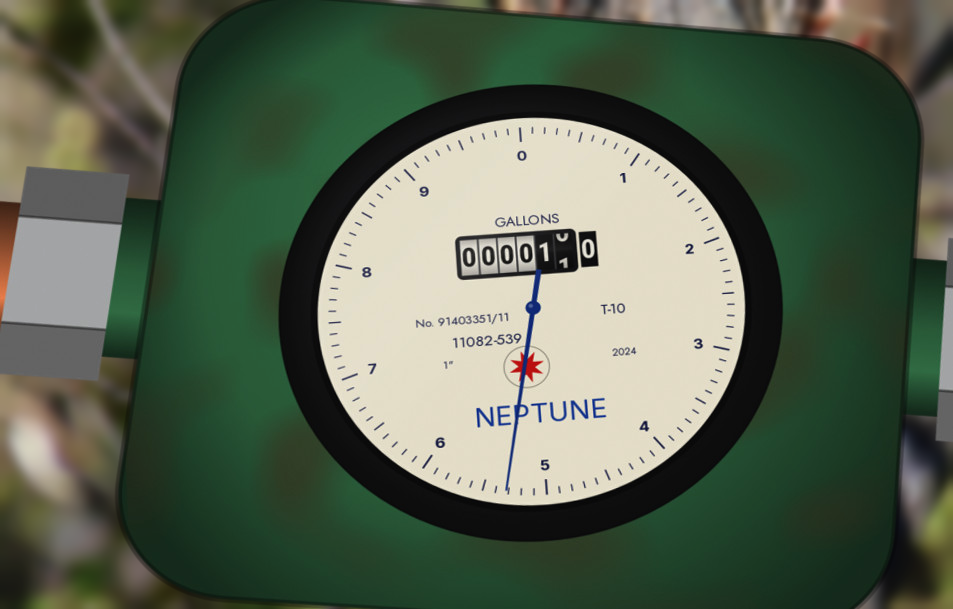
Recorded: 105.3 gal
